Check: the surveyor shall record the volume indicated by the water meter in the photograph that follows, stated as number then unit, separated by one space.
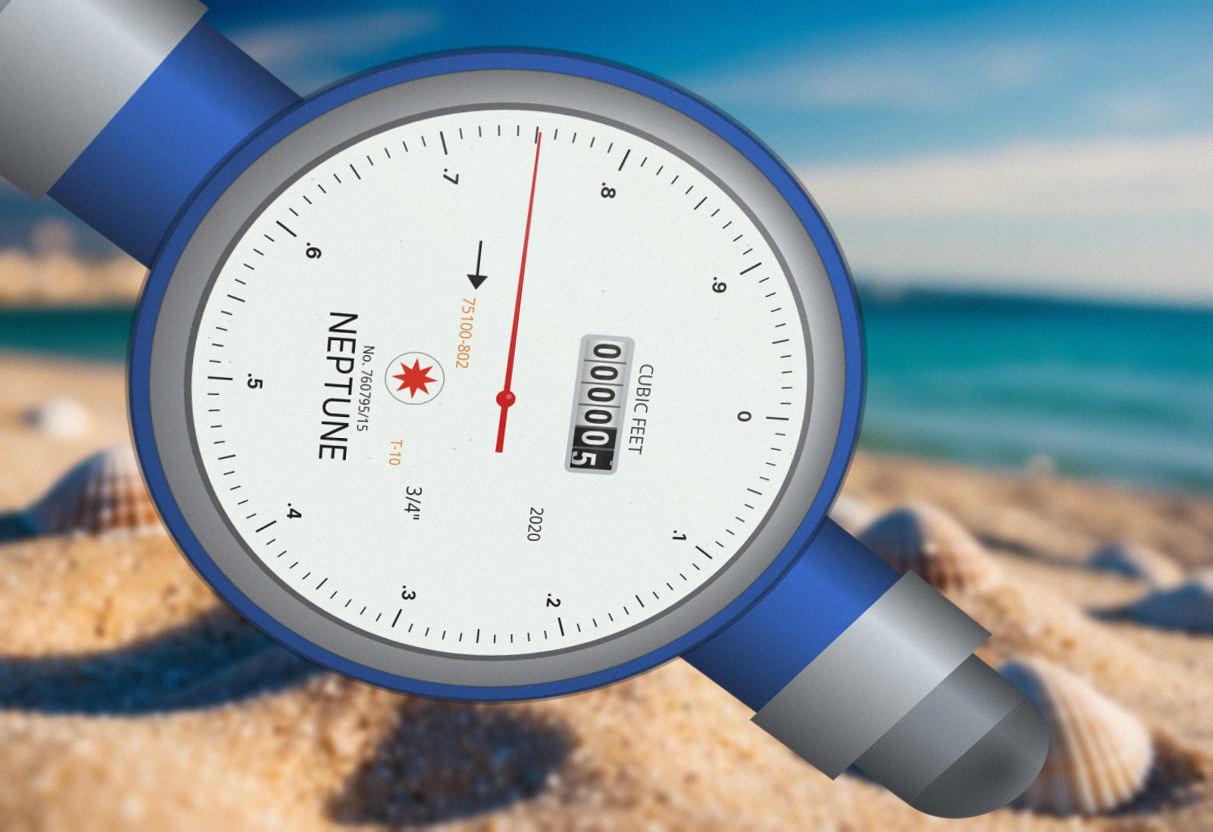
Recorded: 4.75 ft³
